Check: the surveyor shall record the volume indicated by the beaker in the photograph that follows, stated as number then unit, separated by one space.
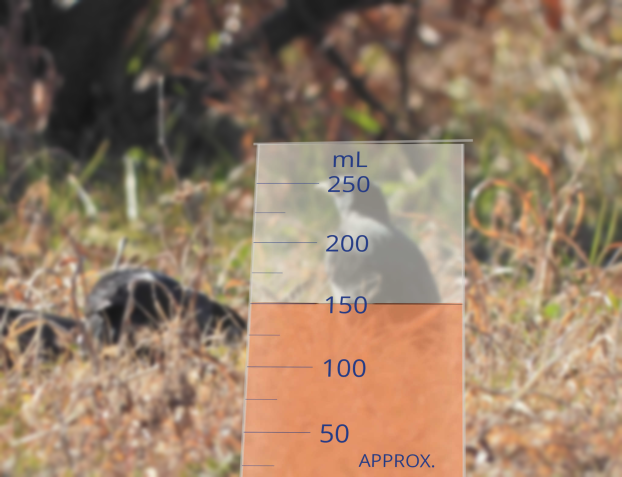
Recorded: 150 mL
